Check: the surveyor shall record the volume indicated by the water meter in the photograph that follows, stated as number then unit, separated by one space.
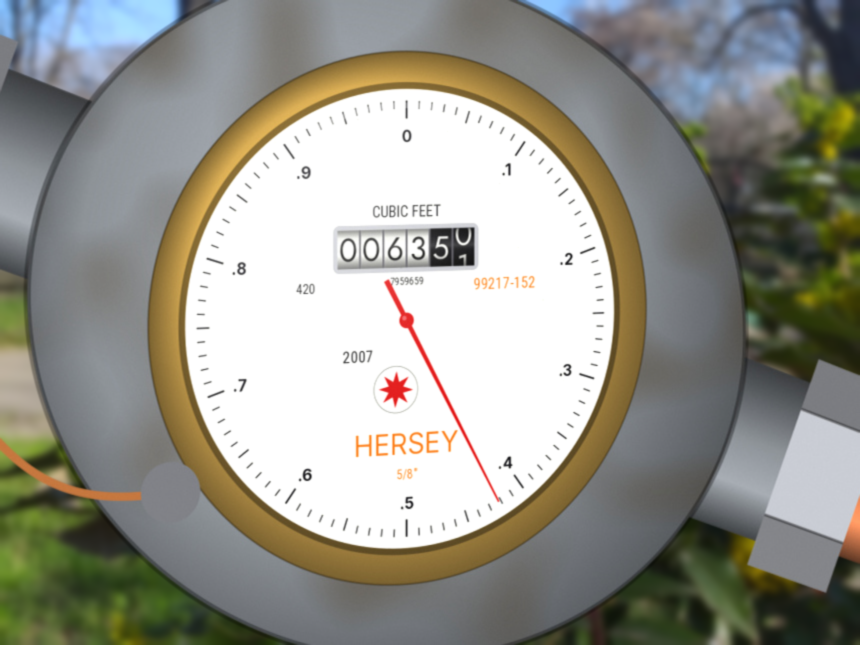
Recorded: 6350.42 ft³
